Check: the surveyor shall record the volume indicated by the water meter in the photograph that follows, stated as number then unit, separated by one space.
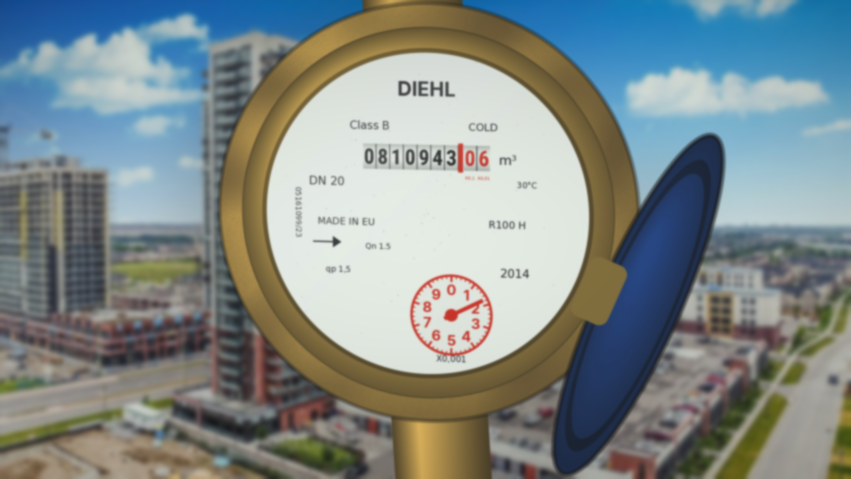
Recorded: 810943.061 m³
